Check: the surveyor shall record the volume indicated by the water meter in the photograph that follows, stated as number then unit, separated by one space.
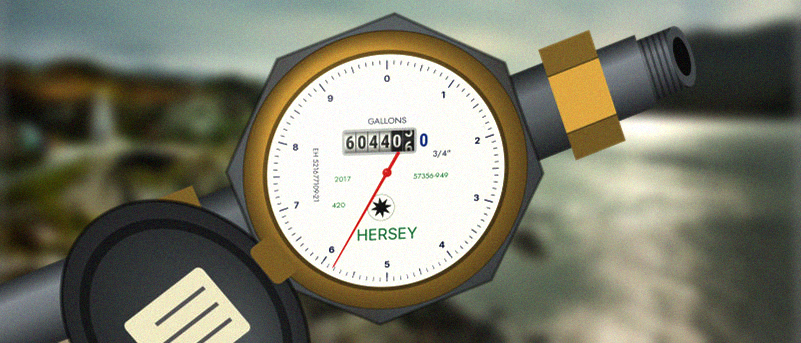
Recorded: 6044055.8 gal
